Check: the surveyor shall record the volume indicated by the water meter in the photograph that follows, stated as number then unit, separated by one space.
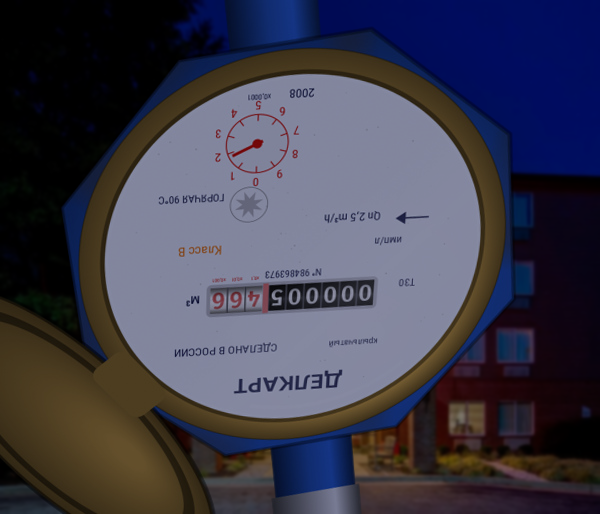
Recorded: 5.4661 m³
